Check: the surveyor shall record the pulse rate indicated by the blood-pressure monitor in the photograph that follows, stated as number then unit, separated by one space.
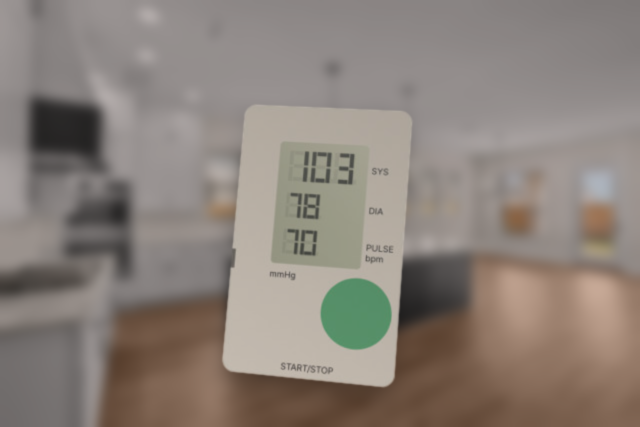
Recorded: 70 bpm
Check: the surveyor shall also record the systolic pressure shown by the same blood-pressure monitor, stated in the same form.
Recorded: 103 mmHg
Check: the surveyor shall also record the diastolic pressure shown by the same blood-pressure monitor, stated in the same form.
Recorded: 78 mmHg
